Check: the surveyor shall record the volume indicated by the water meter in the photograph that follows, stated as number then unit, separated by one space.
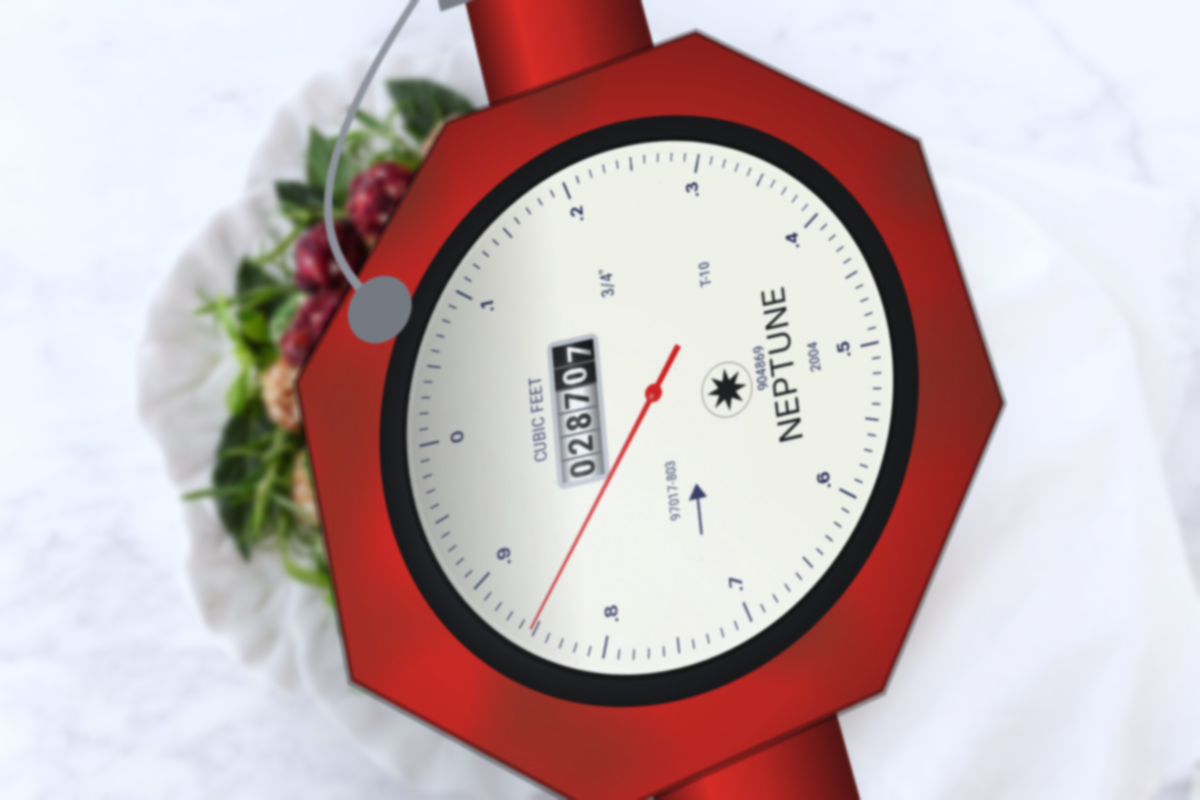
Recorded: 28706.85 ft³
